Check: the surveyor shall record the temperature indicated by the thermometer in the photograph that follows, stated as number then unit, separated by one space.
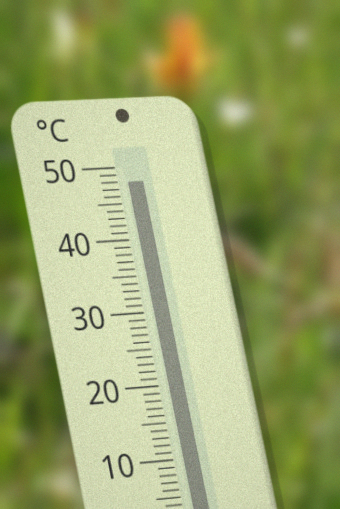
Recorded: 48 °C
